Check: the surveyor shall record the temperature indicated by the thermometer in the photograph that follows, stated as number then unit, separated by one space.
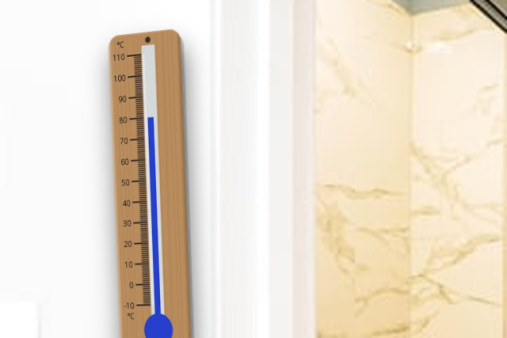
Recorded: 80 °C
